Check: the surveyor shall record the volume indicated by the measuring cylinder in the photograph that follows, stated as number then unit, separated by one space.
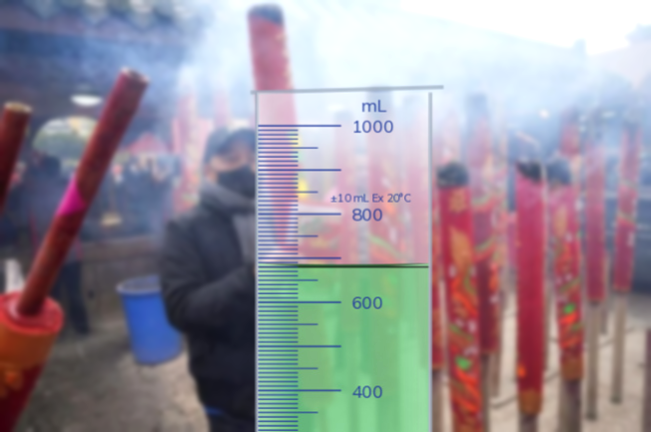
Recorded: 680 mL
